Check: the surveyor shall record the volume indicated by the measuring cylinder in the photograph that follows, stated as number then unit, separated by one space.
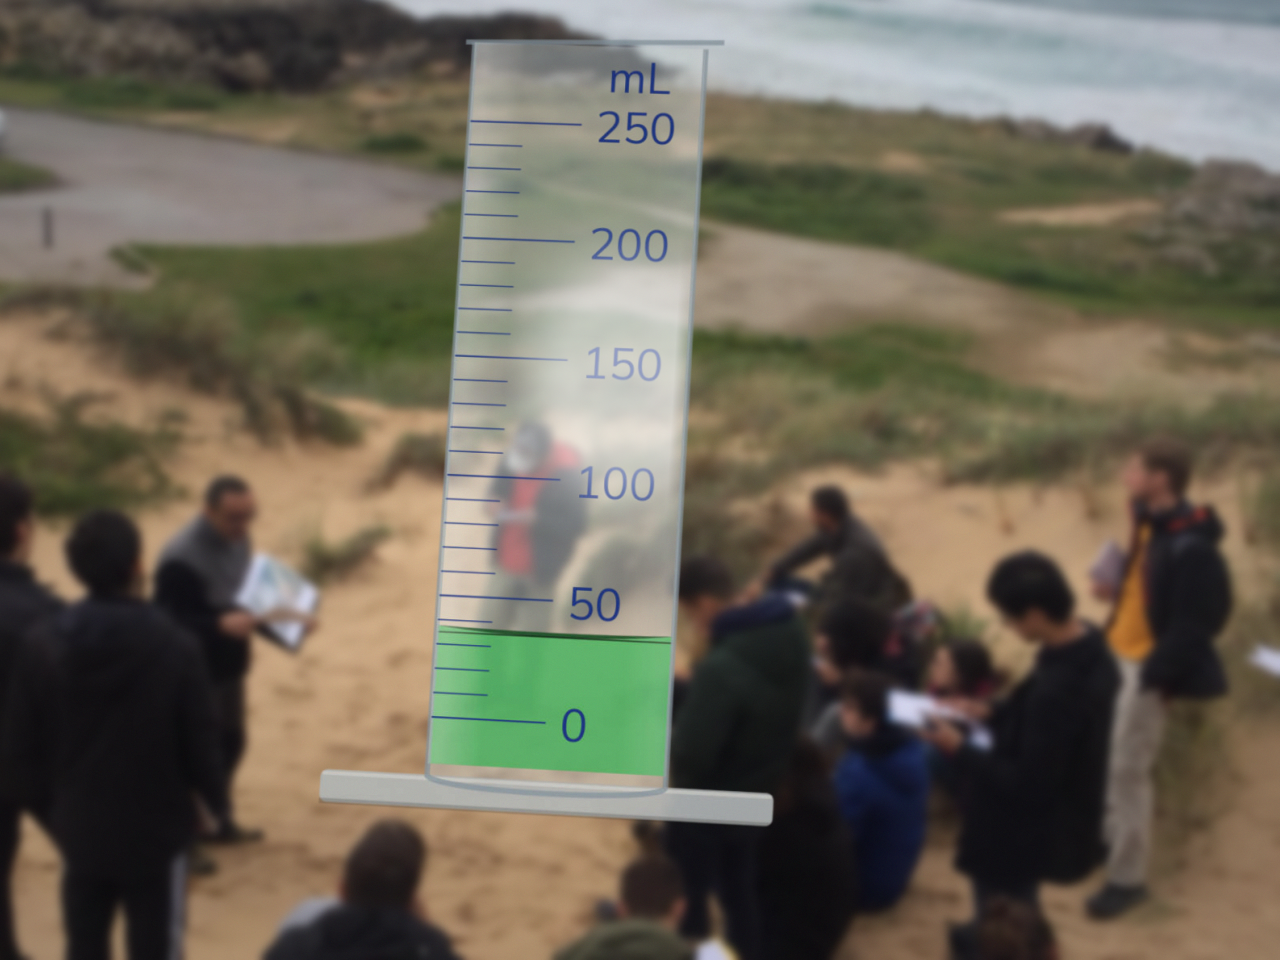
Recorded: 35 mL
